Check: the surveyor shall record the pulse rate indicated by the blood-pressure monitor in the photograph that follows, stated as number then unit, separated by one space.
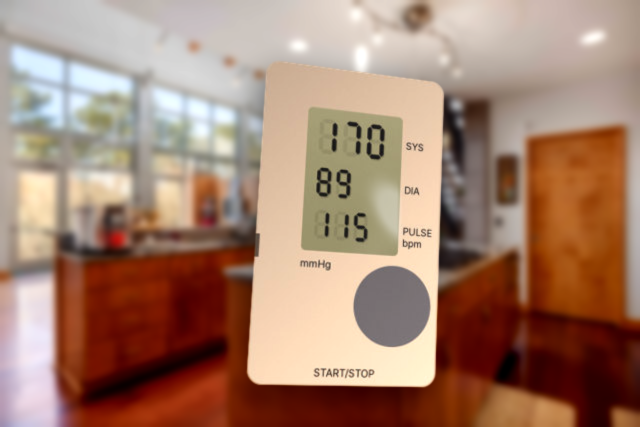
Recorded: 115 bpm
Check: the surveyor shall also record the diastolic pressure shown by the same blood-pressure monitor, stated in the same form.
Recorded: 89 mmHg
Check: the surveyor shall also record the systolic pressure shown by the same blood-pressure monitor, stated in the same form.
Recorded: 170 mmHg
